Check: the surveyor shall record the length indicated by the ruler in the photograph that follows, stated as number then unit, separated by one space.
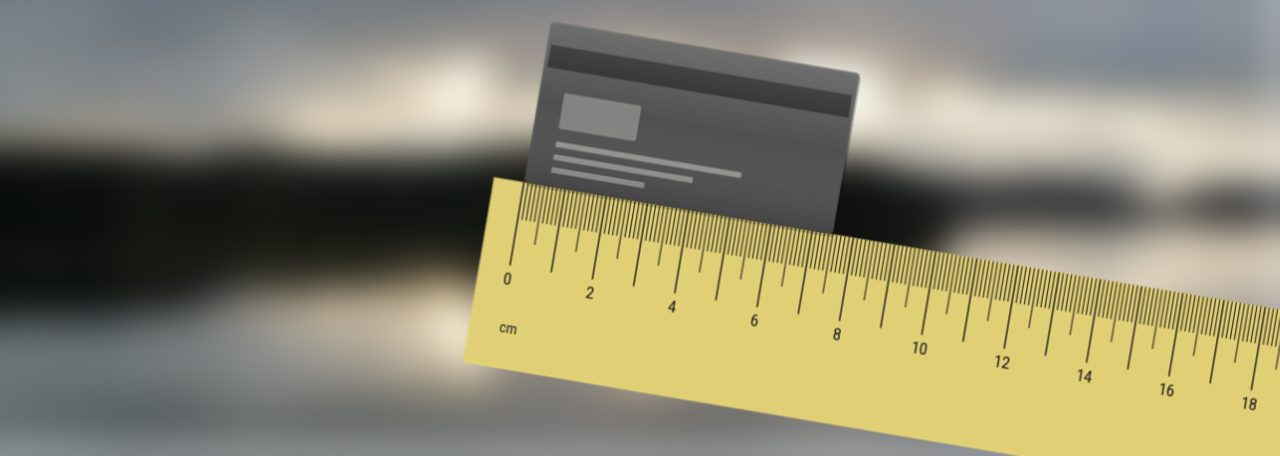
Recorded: 7.5 cm
